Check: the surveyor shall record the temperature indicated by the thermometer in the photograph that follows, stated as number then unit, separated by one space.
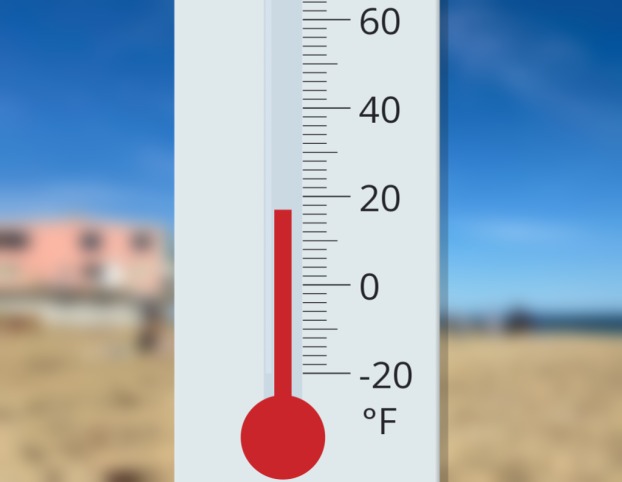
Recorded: 17 °F
